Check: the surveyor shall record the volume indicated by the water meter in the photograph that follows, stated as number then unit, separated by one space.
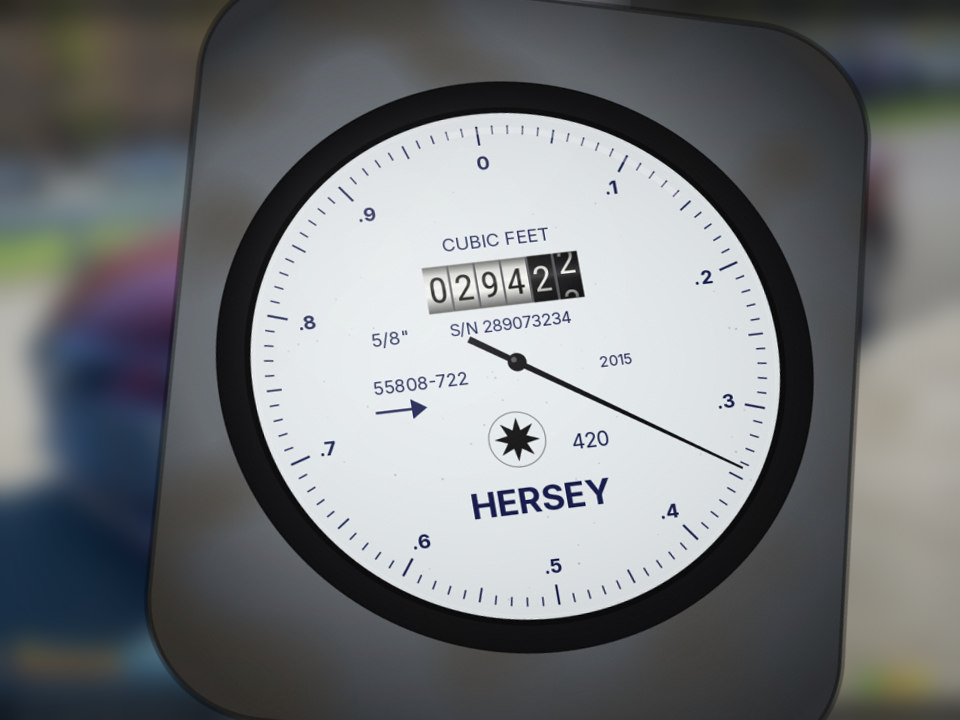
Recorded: 29422.34 ft³
